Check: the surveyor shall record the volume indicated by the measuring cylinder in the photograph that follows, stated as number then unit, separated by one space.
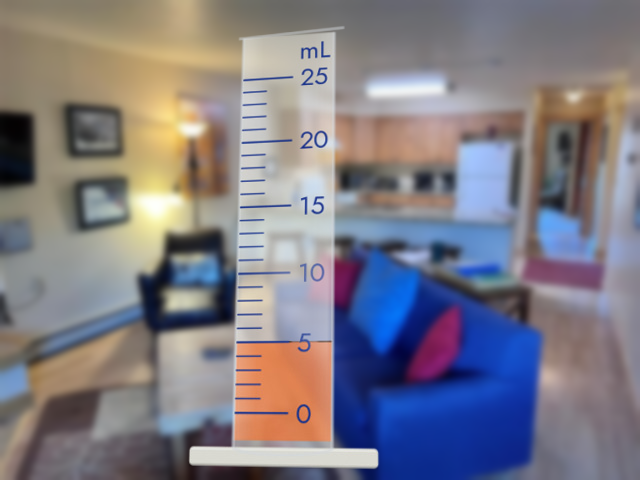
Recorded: 5 mL
